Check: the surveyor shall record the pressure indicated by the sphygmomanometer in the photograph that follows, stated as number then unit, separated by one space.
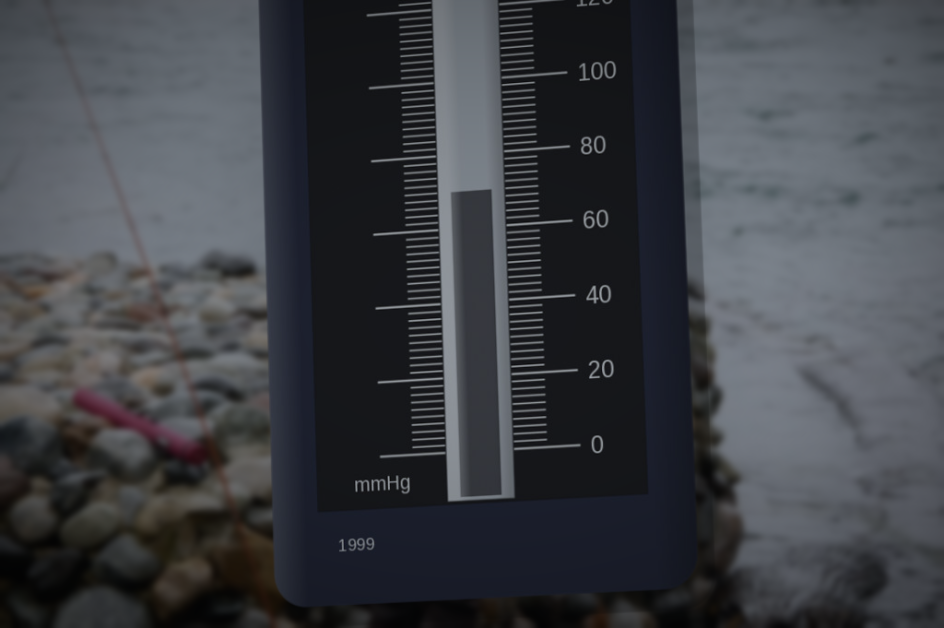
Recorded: 70 mmHg
